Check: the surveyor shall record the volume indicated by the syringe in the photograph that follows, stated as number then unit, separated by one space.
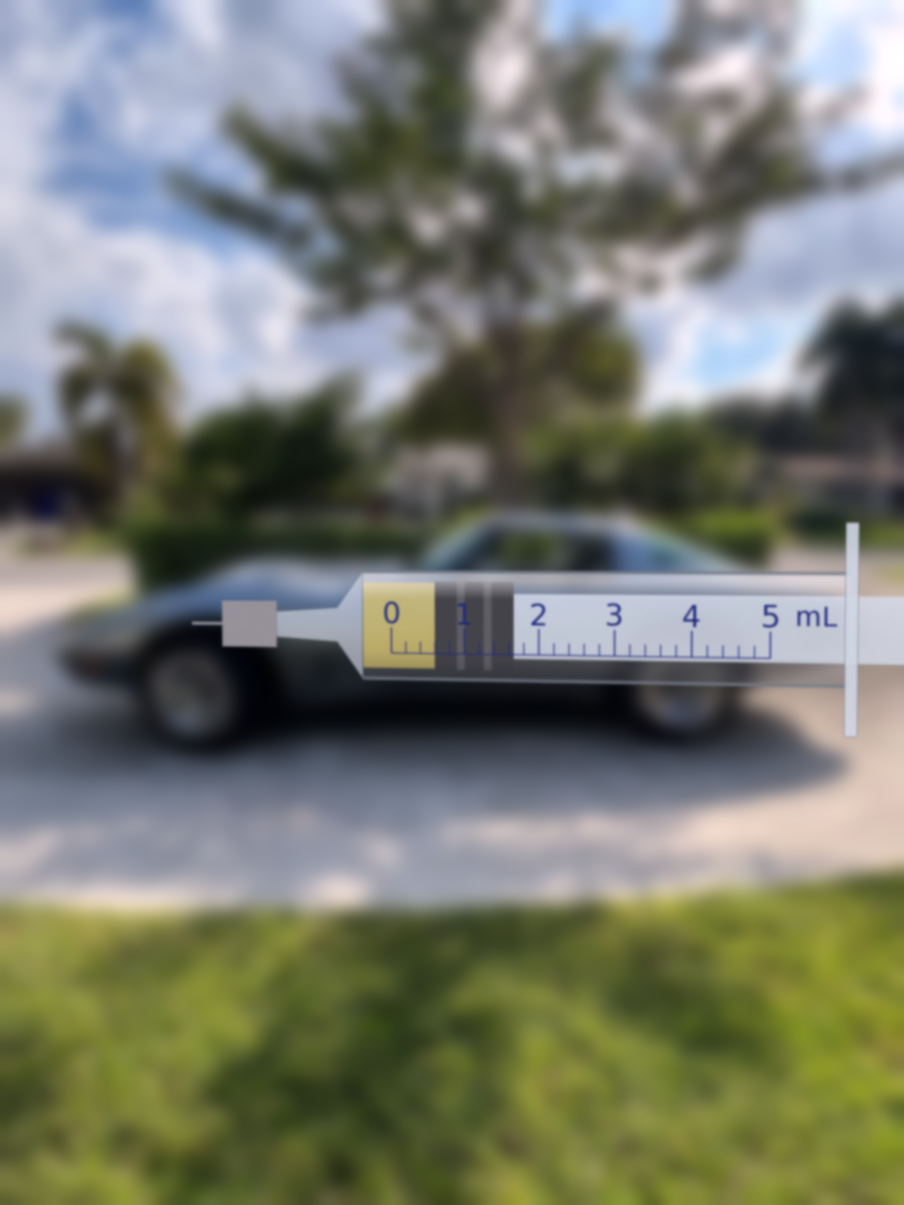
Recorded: 0.6 mL
